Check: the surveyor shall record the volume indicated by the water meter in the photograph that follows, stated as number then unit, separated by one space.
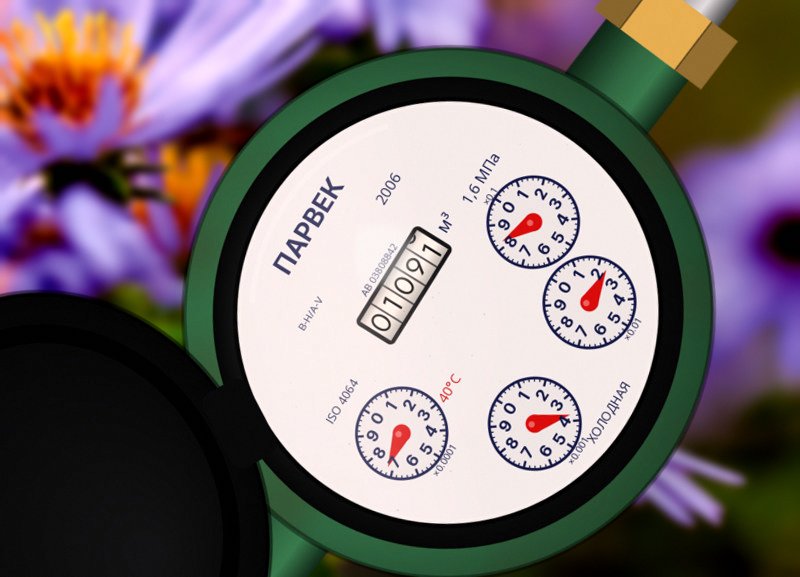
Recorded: 1090.8237 m³
